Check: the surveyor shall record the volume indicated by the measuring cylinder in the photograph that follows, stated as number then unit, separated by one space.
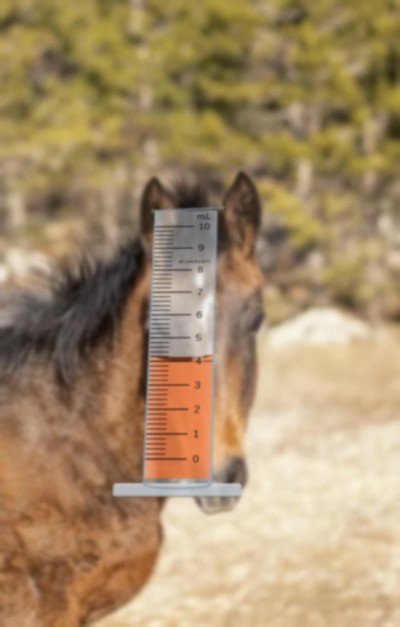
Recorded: 4 mL
